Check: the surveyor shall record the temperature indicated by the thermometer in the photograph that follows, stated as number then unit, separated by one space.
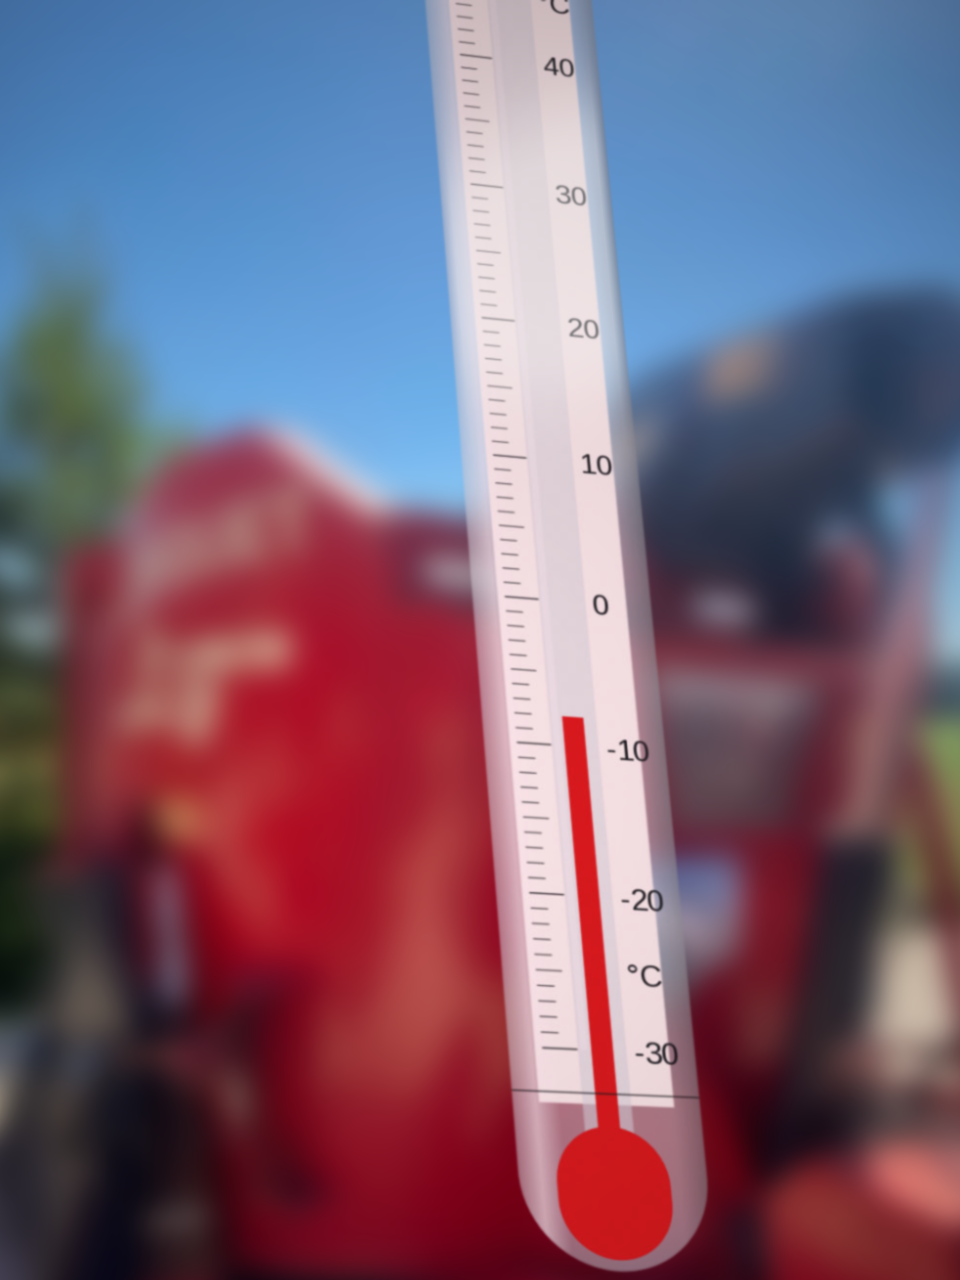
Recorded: -8 °C
